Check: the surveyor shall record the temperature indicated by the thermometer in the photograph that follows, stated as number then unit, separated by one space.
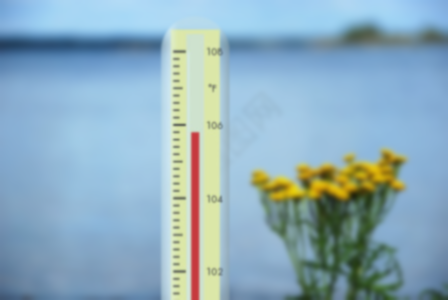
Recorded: 105.8 °F
